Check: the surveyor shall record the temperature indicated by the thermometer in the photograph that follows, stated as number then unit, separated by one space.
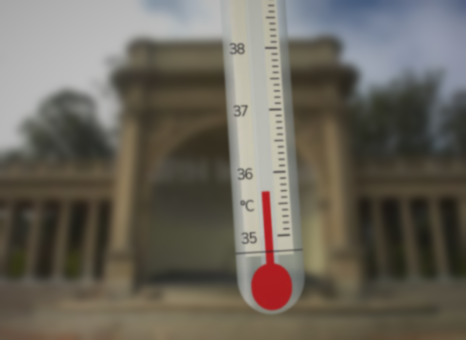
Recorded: 35.7 °C
